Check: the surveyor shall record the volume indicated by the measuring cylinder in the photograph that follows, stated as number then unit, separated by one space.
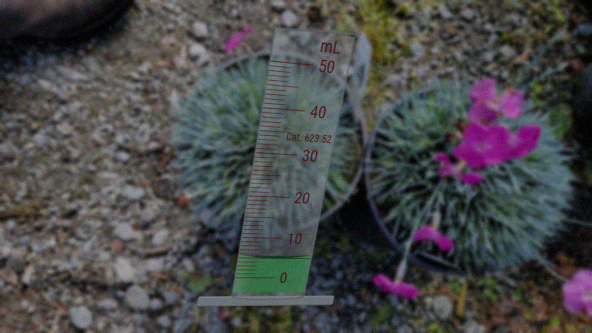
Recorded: 5 mL
